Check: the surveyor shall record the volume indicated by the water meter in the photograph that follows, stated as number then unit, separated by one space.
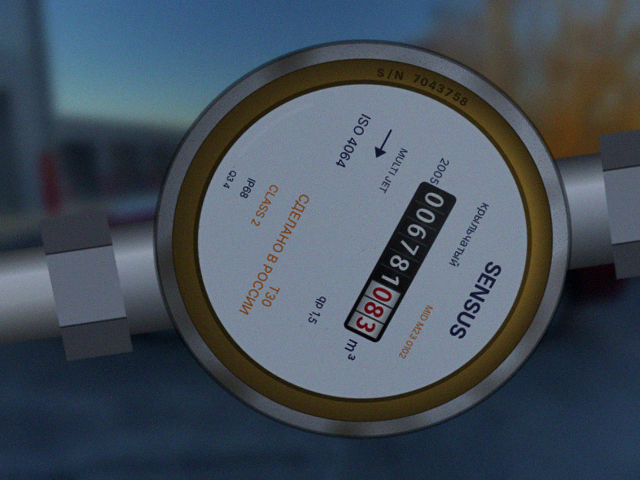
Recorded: 6781.083 m³
